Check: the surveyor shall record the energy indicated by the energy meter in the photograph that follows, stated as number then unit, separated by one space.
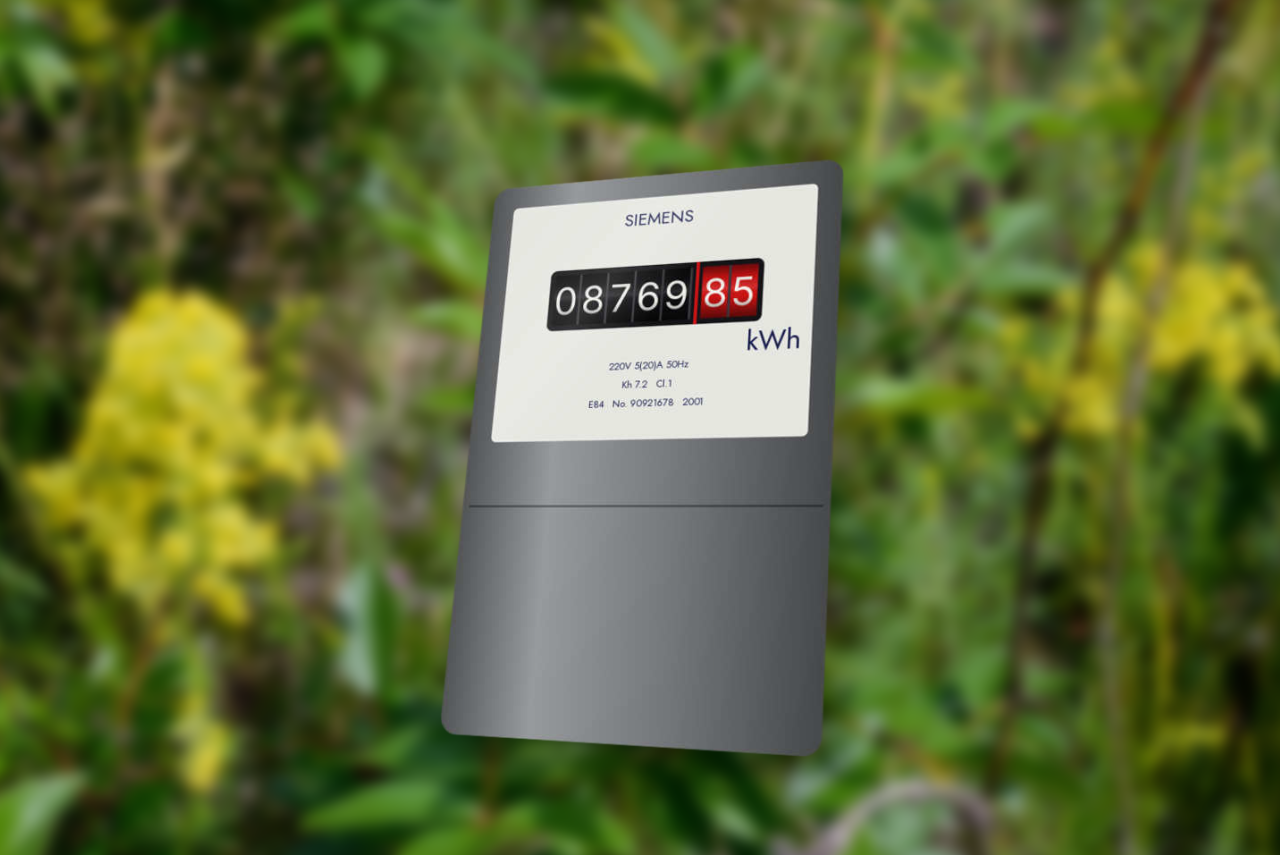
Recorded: 8769.85 kWh
